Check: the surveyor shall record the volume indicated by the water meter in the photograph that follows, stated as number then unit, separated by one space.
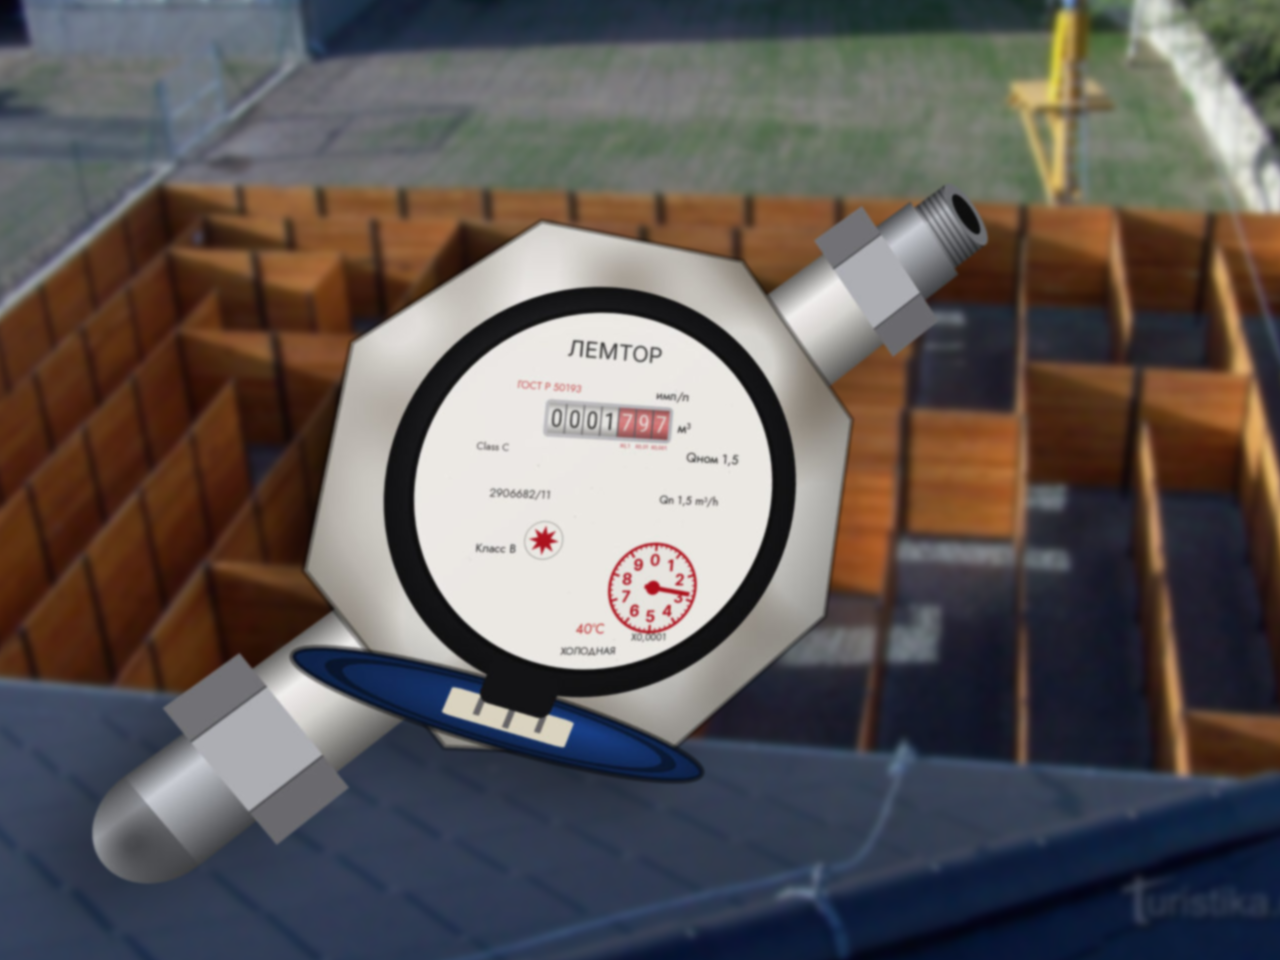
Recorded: 1.7972 m³
